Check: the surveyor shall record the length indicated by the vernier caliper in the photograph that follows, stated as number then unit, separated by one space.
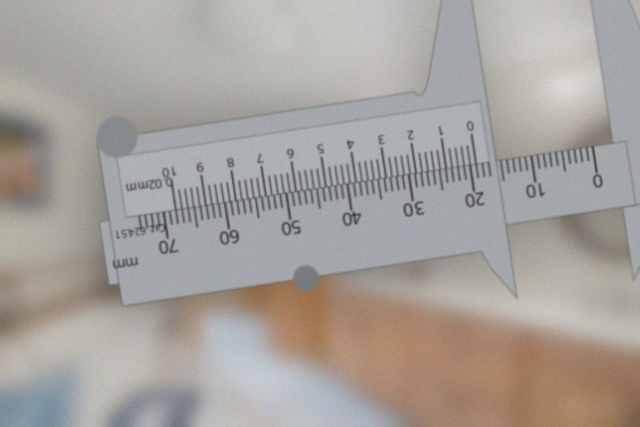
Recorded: 19.0 mm
